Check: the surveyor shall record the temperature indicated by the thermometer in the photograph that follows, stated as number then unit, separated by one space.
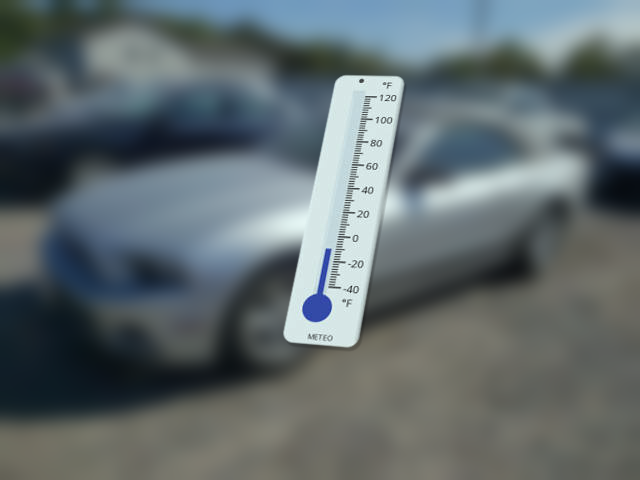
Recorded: -10 °F
